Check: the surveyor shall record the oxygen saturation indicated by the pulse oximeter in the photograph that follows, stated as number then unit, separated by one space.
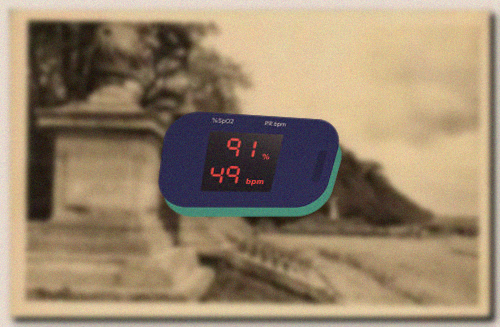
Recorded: 91 %
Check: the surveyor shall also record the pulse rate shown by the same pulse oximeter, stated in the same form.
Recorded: 49 bpm
